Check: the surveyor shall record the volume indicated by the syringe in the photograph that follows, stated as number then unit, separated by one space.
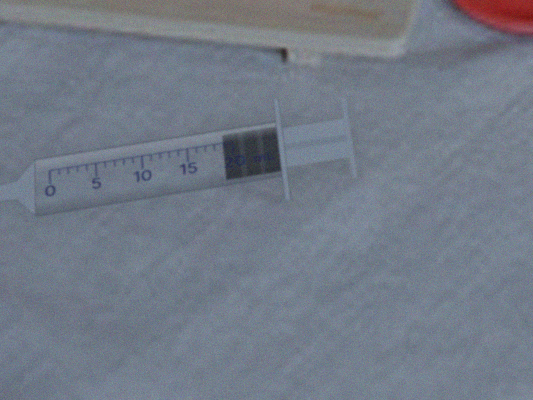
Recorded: 19 mL
